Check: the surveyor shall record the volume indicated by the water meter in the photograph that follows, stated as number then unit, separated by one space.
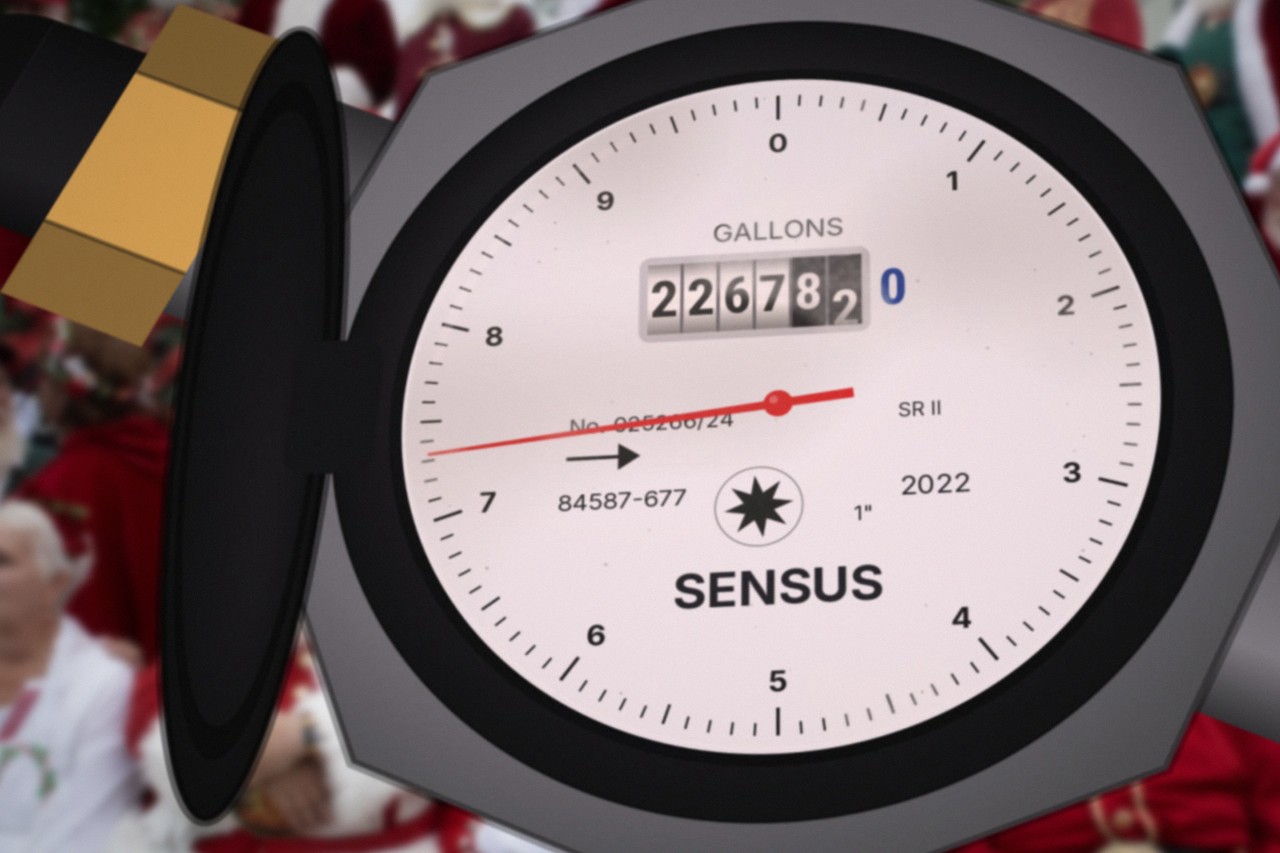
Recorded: 2267817.3 gal
